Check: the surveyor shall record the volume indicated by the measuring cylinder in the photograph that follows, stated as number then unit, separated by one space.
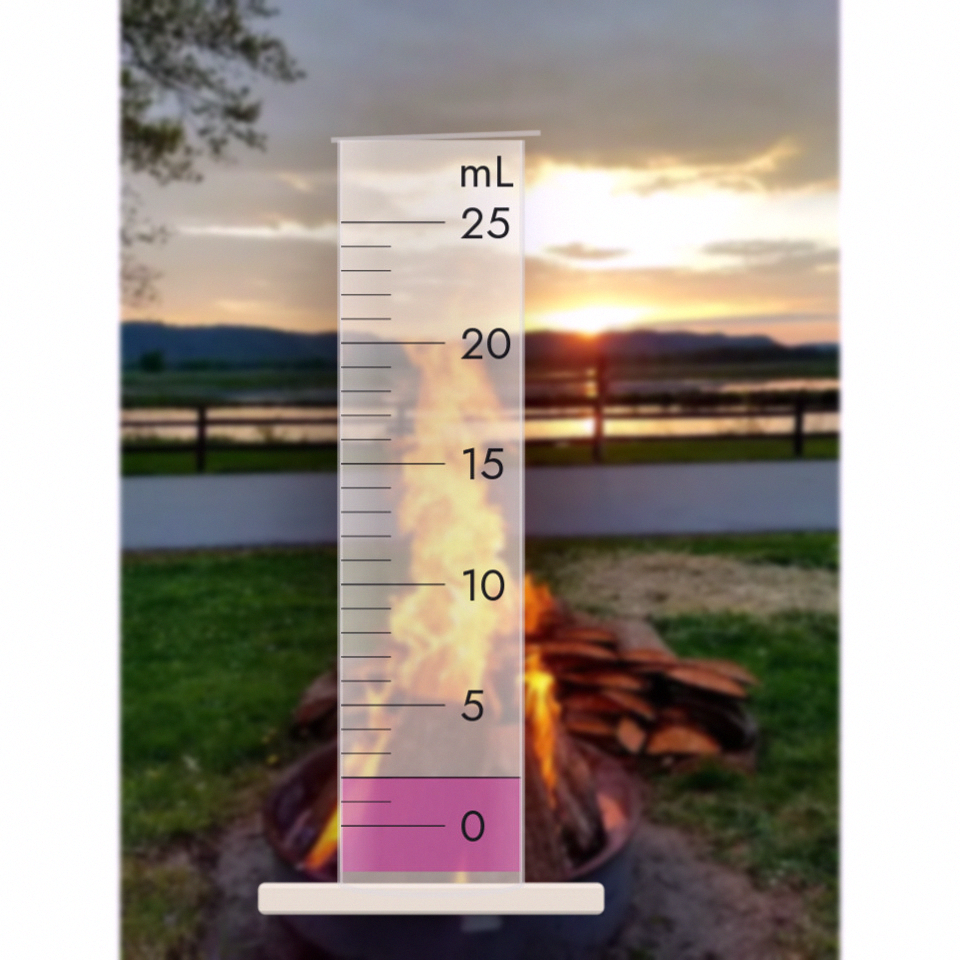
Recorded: 2 mL
